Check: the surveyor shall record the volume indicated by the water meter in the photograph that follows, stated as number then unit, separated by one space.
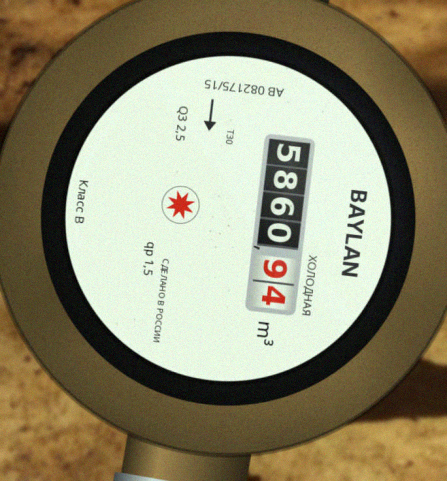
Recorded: 5860.94 m³
